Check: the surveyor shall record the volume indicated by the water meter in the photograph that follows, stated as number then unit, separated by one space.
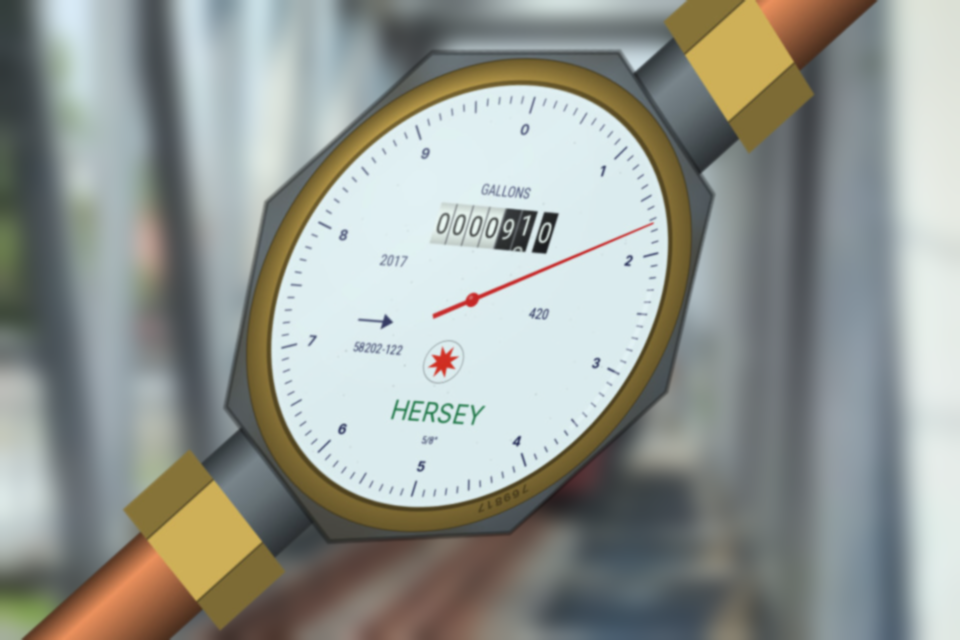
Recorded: 911.7 gal
